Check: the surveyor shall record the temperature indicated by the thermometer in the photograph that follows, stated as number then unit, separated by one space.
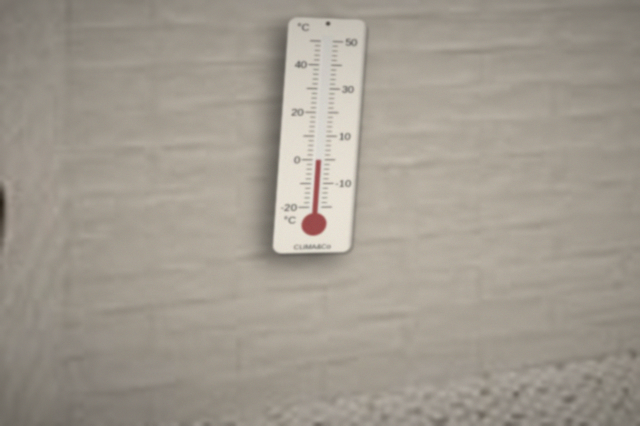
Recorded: 0 °C
